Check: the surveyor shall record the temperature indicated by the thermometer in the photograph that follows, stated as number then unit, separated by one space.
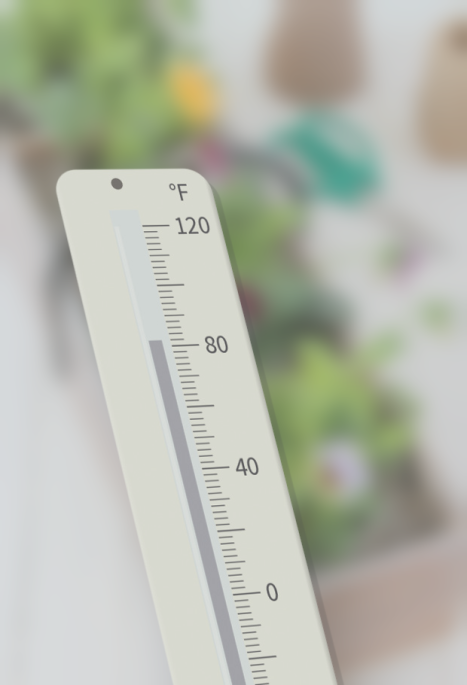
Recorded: 82 °F
